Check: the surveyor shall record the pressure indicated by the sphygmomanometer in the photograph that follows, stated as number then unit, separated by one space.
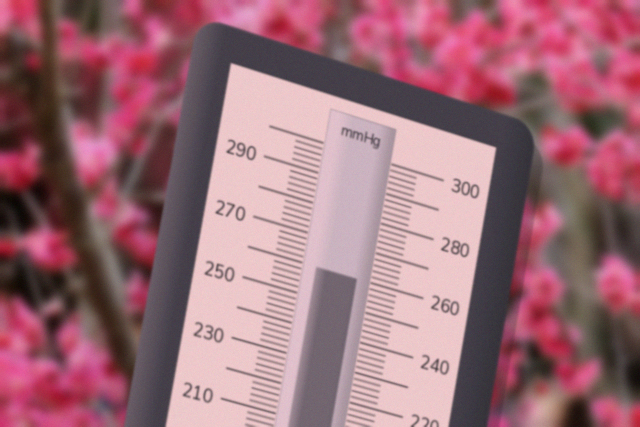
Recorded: 260 mmHg
